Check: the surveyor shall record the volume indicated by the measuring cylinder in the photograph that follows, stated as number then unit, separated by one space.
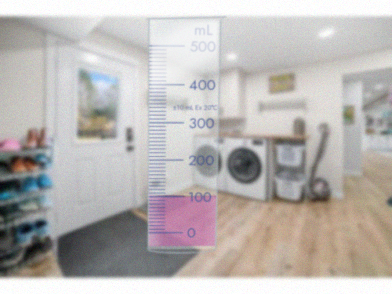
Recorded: 100 mL
